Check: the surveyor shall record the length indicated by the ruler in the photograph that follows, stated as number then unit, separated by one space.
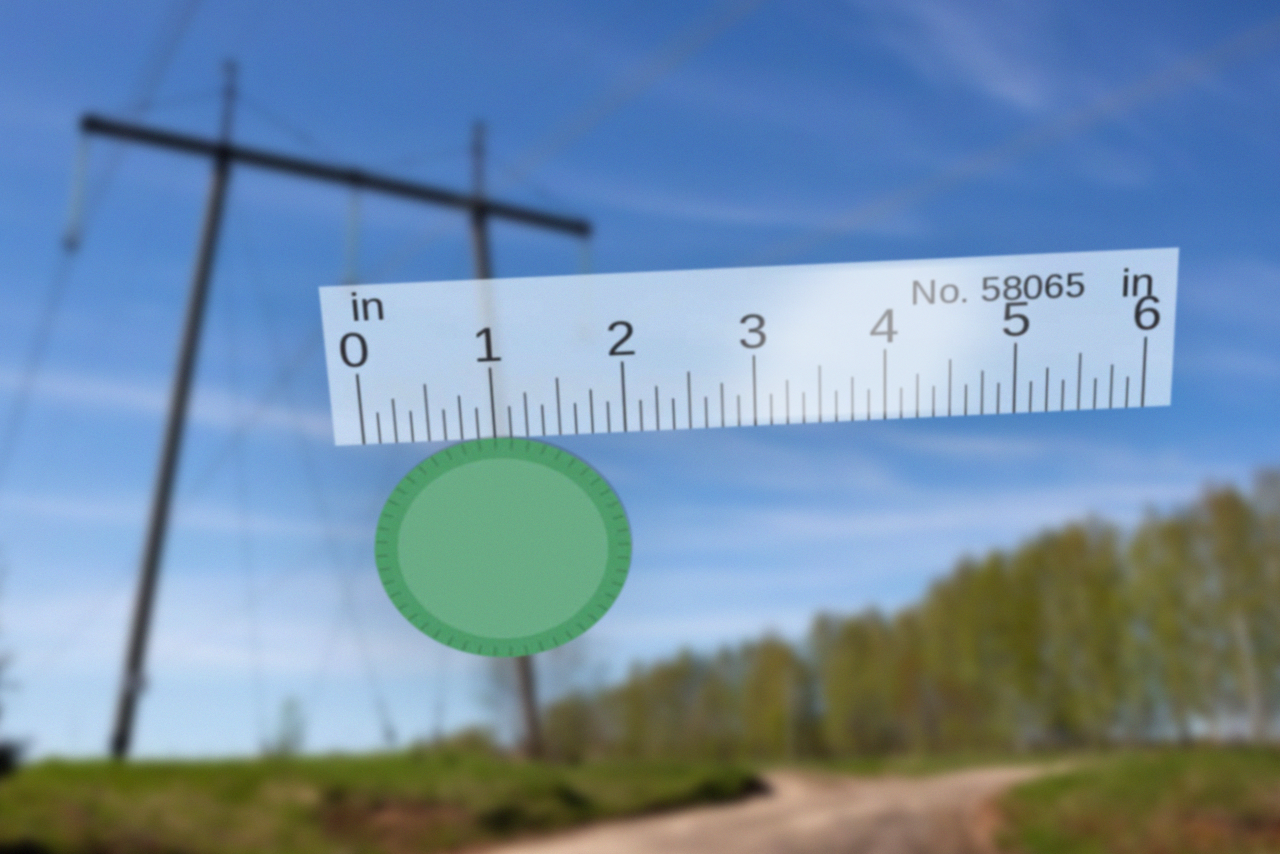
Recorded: 2 in
